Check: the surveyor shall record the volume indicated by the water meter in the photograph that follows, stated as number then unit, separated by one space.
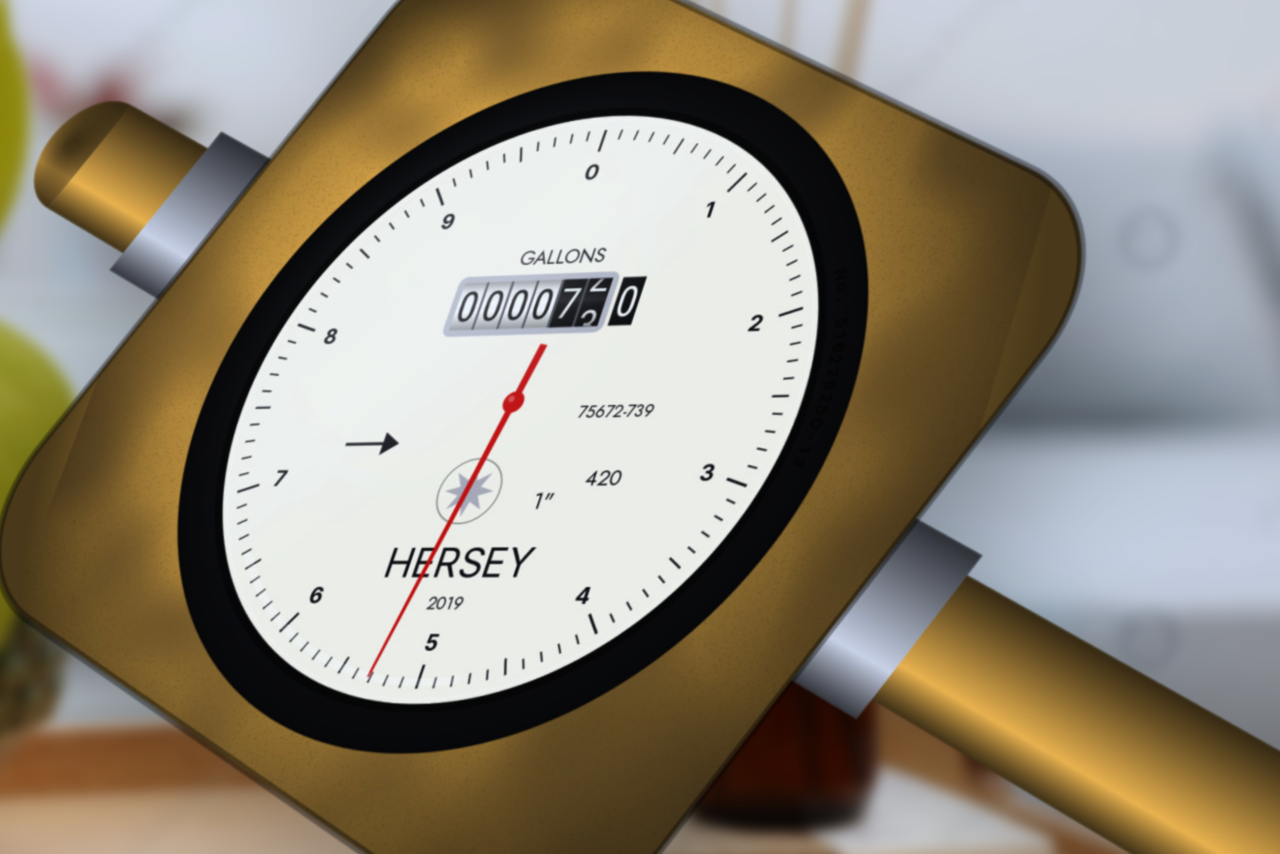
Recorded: 725.3 gal
